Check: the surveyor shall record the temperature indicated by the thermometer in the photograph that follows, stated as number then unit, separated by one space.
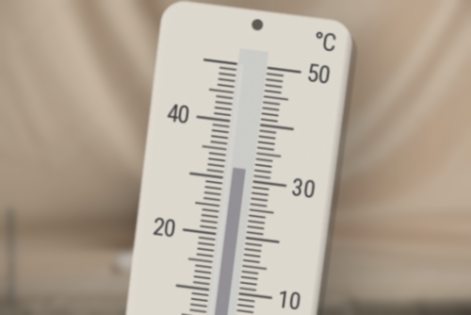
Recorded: 32 °C
